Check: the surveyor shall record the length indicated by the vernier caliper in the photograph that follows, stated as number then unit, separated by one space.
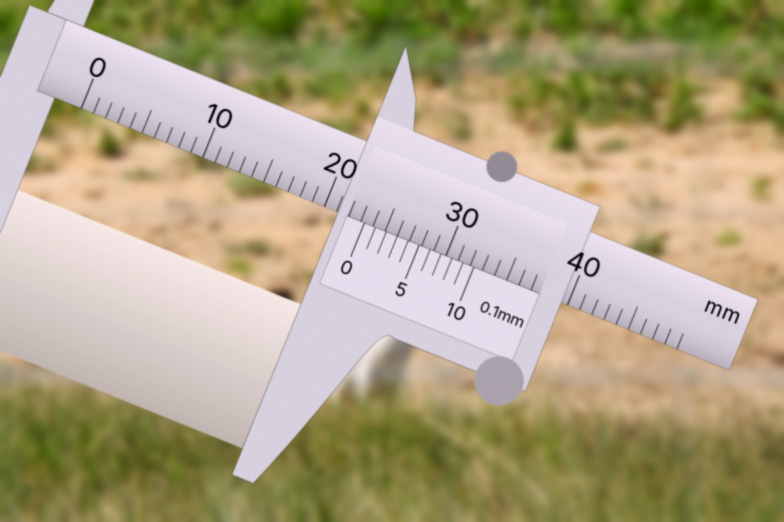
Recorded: 23.3 mm
